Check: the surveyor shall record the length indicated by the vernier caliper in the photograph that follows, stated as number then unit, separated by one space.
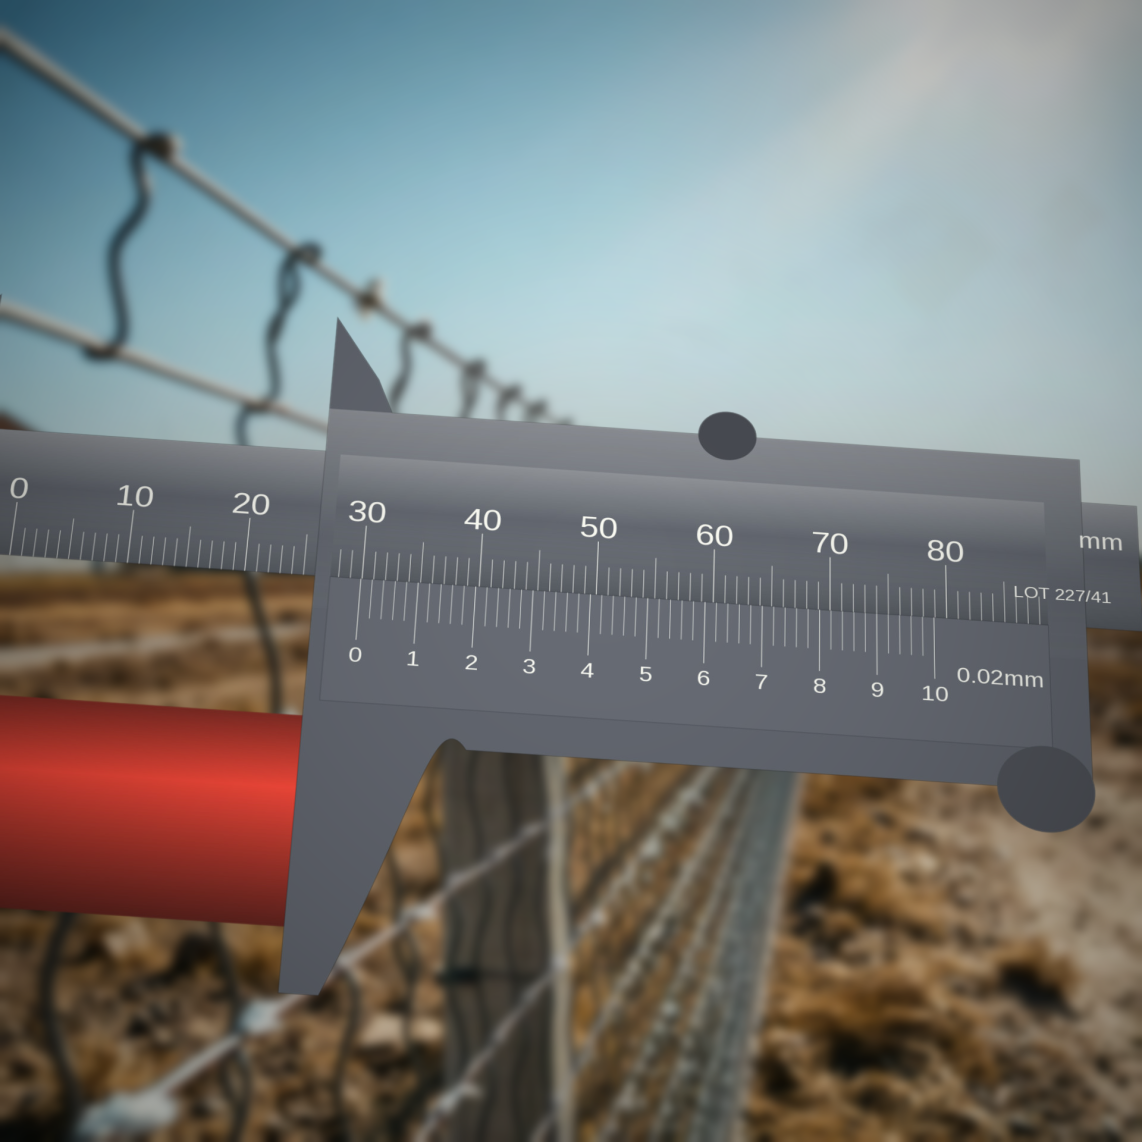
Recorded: 29.9 mm
